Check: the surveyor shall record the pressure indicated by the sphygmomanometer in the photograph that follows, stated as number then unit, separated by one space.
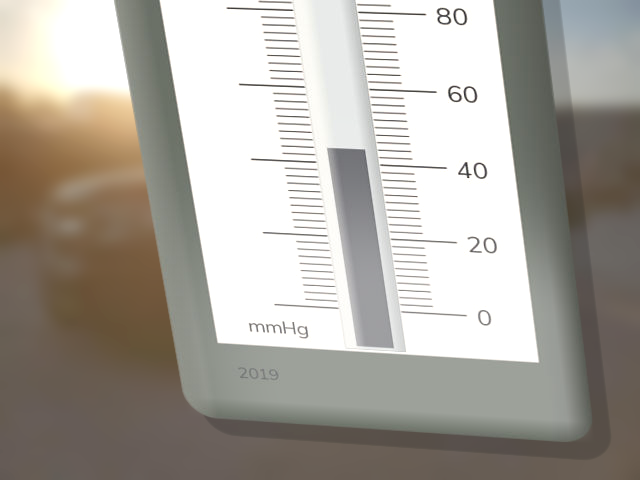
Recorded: 44 mmHg
